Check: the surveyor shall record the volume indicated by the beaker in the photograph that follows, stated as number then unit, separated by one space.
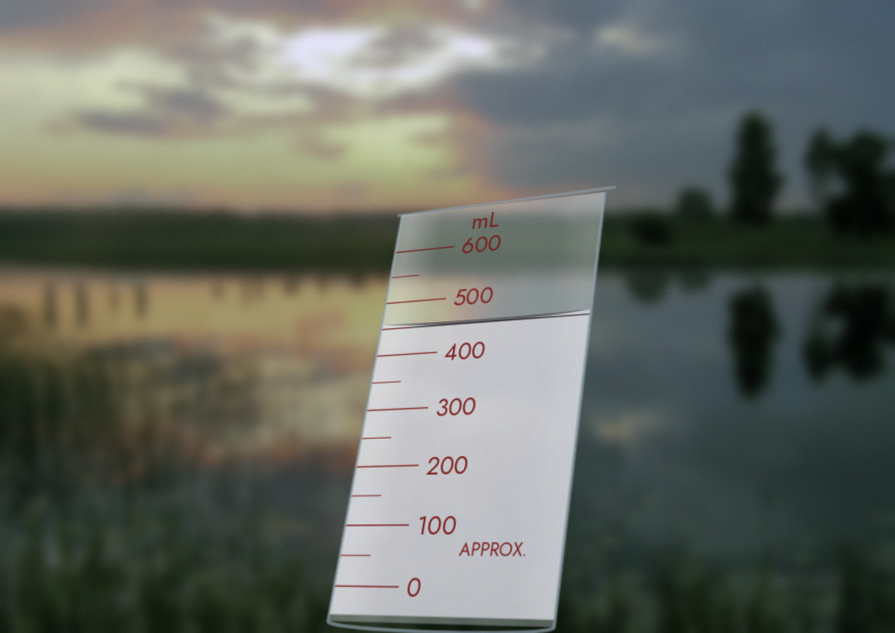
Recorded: 450 mL
